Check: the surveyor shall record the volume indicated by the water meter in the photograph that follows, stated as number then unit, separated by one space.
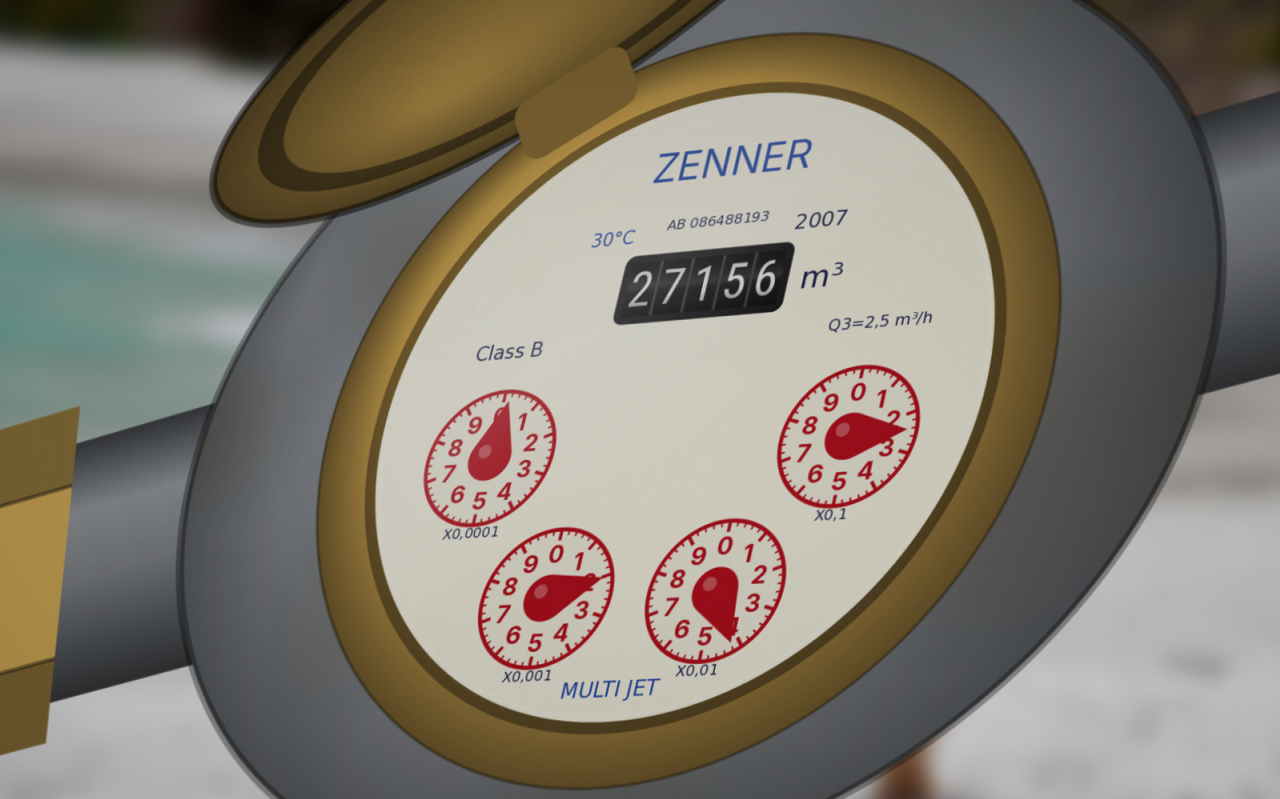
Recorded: 27156.2420 m³
